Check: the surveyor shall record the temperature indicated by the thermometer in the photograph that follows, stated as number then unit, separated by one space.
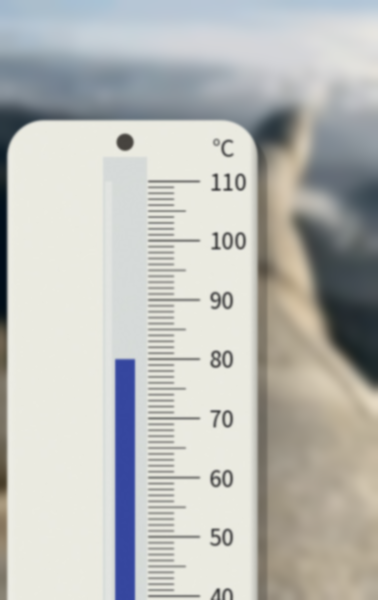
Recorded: 80 °C
